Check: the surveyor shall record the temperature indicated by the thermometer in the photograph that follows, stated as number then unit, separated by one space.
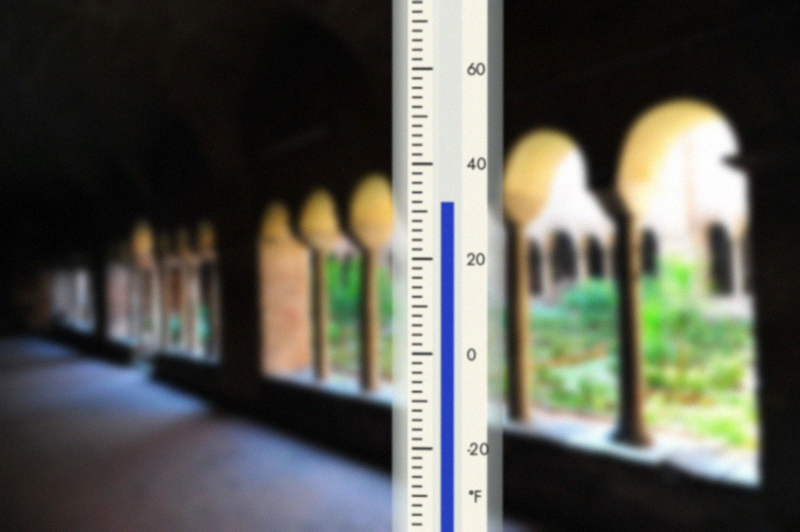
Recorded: 32 °F
